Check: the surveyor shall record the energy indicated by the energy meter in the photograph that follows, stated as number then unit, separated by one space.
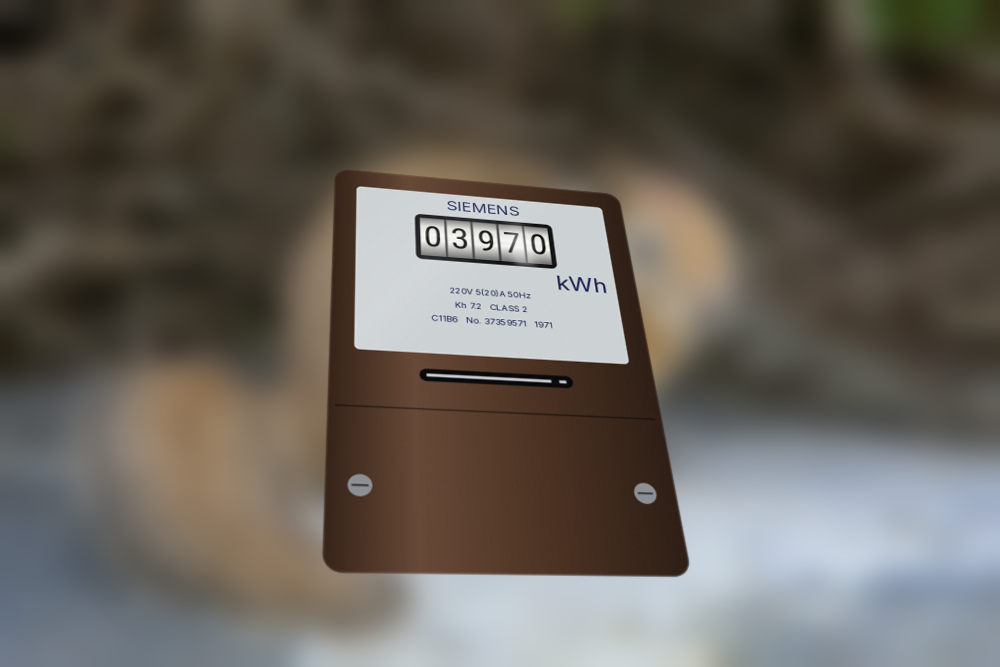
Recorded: 3970 kWh
